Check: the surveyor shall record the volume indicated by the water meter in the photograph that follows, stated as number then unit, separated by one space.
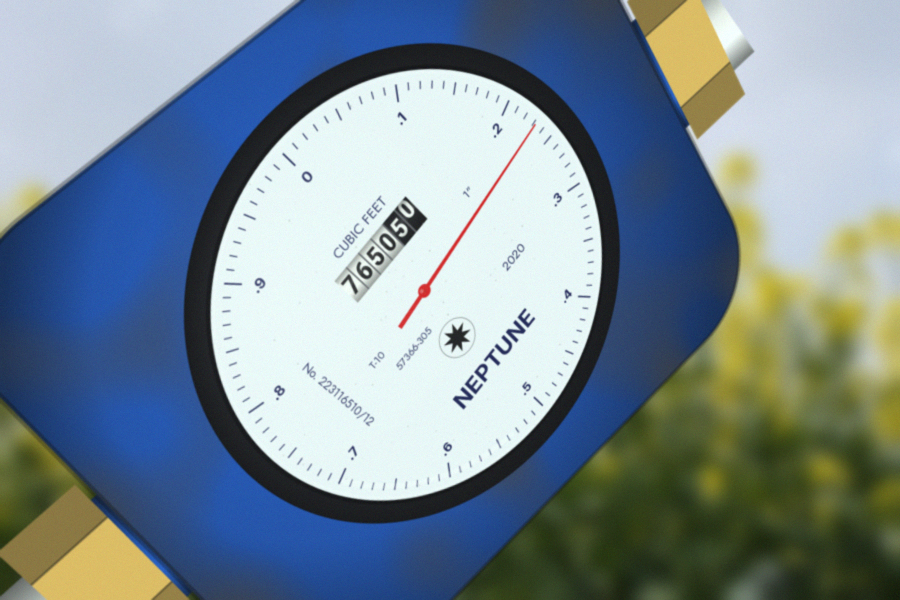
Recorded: 765050.23 ft³
